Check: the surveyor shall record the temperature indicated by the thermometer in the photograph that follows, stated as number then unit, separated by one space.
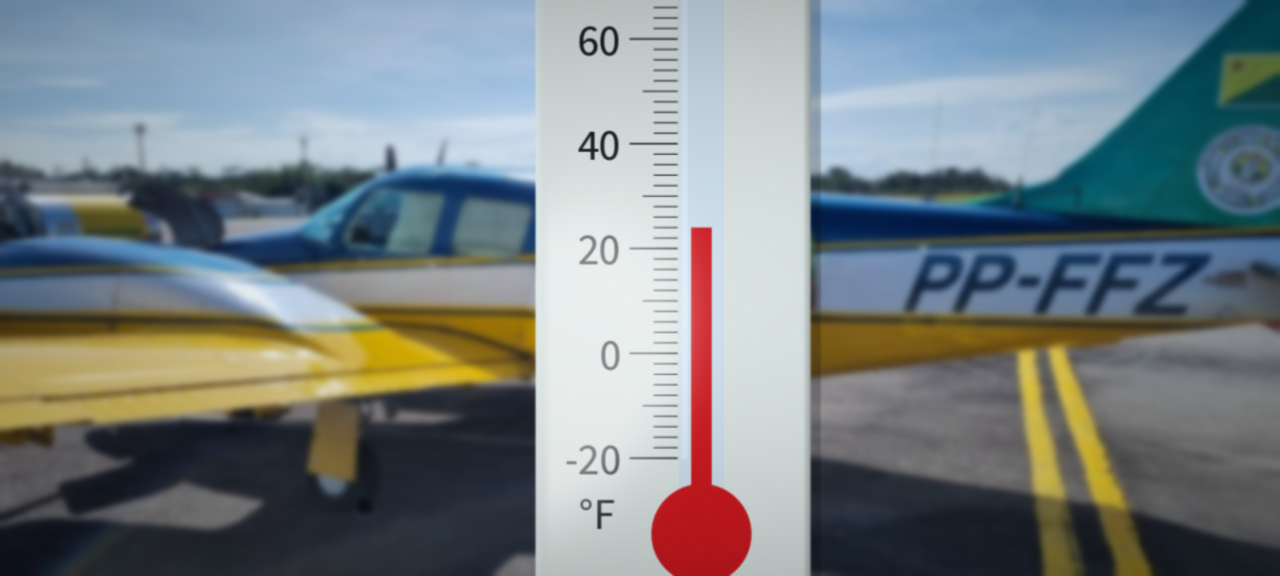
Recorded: 24 °F
